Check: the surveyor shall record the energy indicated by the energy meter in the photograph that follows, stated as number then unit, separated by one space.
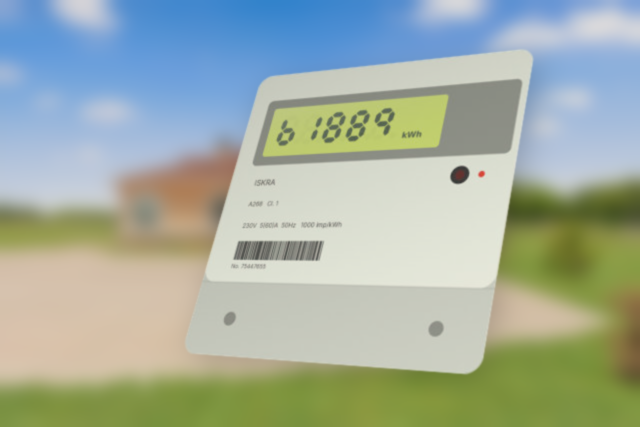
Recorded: 61889 kWh
